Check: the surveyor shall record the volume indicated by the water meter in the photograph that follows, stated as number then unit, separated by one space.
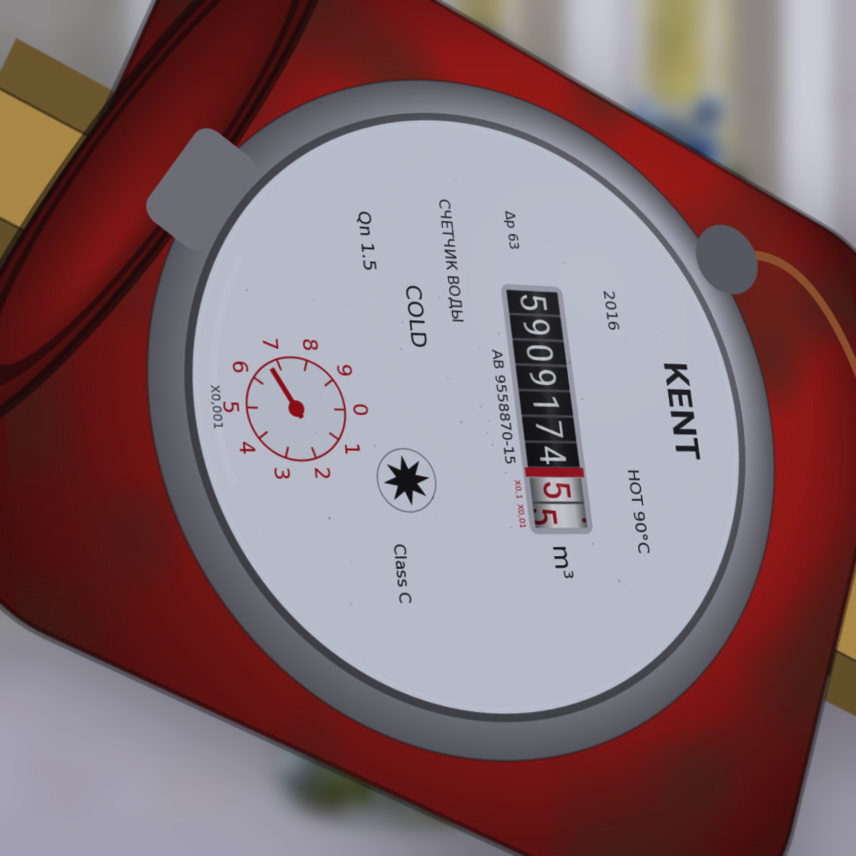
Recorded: 5909174.546 m³
